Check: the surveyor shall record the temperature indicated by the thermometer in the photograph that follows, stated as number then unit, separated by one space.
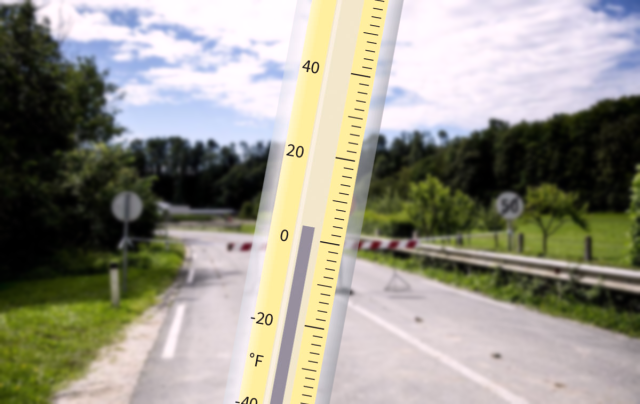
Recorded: 3 °F
